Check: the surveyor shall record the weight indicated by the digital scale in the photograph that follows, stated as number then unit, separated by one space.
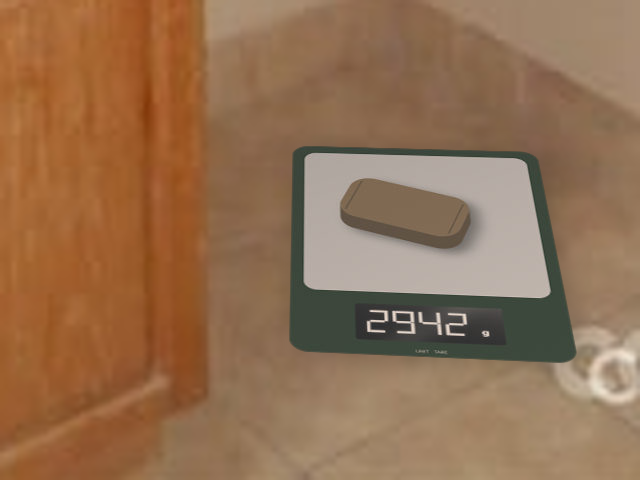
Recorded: 2942 g
